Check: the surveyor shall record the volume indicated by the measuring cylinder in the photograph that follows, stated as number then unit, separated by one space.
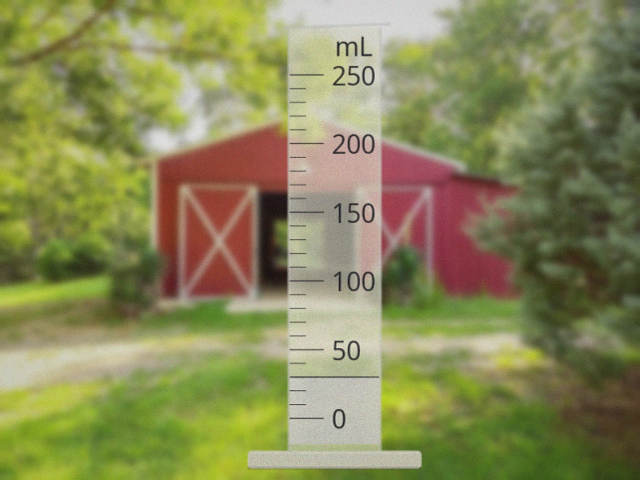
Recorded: 30 mL
